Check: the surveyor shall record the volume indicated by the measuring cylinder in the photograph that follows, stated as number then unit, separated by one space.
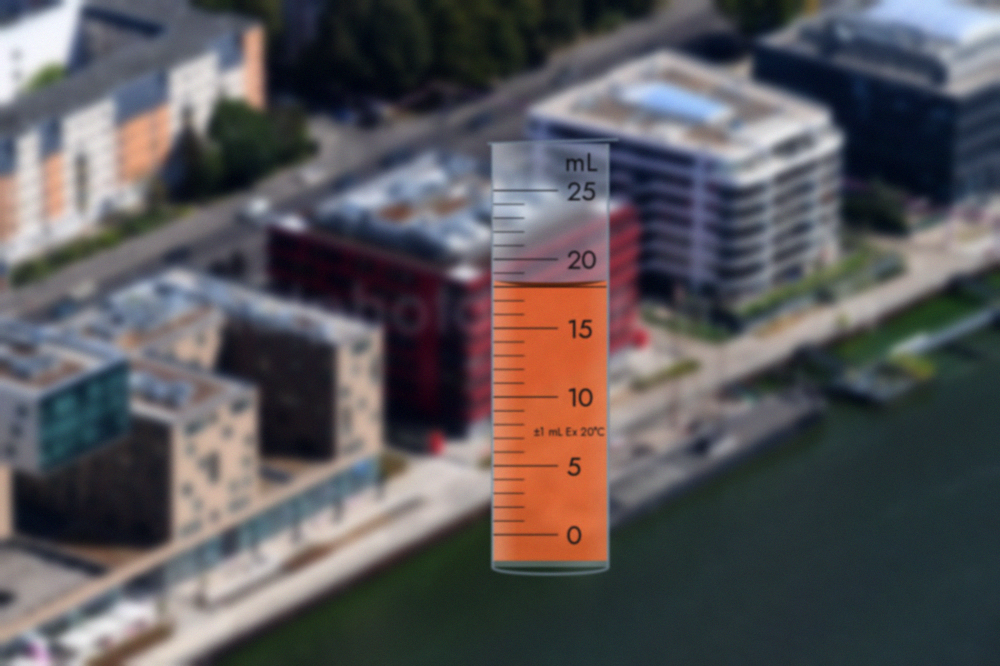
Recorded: 18 mL
